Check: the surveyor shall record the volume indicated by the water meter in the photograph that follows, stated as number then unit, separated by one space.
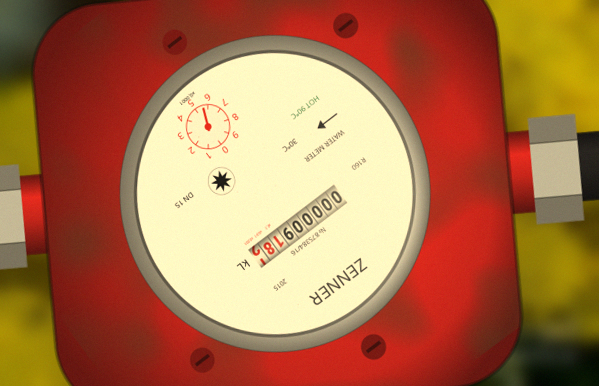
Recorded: 9.1815 kL
